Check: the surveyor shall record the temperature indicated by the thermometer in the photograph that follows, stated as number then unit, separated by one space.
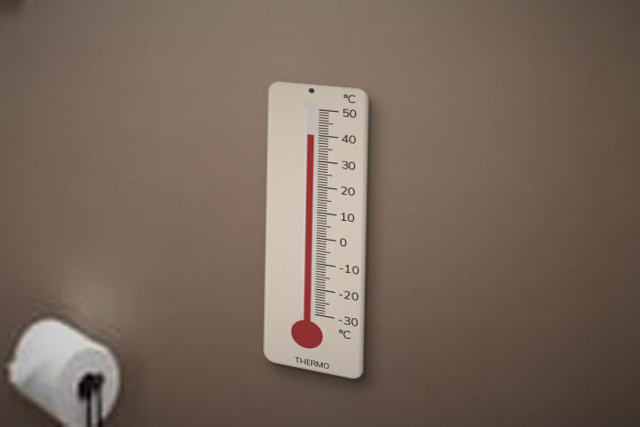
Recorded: 40 °C
